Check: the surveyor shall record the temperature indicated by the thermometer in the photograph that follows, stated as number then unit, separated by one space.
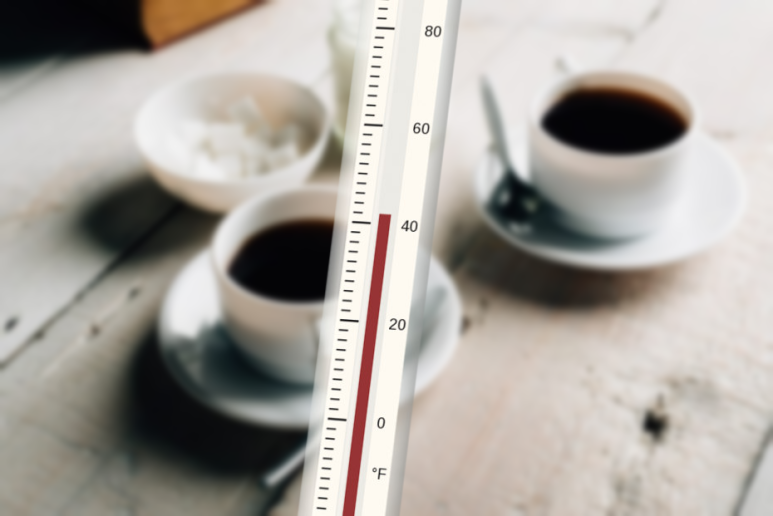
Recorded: 42 °F
